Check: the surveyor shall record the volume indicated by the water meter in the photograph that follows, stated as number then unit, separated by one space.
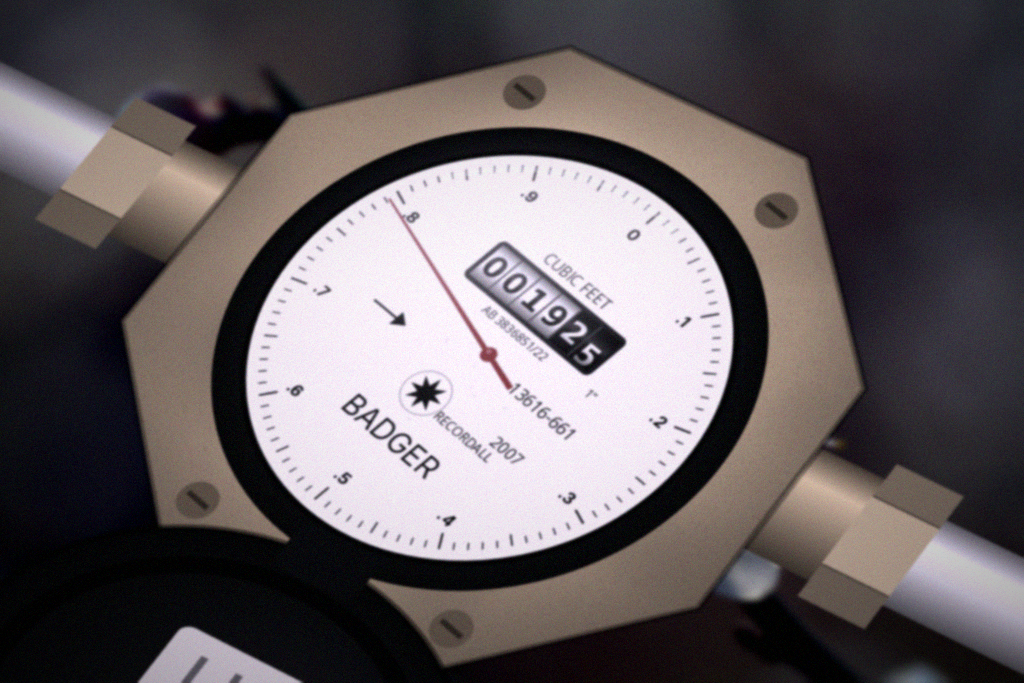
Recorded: 1924.79 ft³
